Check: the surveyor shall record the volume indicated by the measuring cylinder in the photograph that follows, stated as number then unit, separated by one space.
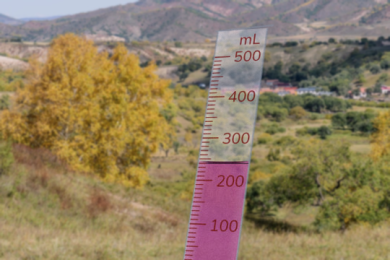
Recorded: 240 mL
